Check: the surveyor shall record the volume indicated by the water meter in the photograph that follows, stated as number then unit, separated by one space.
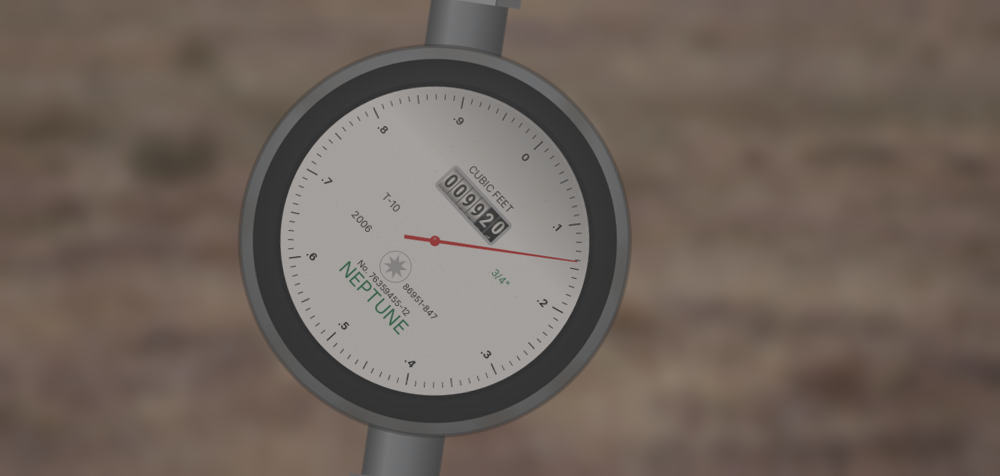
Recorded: 9920.14 ft³
